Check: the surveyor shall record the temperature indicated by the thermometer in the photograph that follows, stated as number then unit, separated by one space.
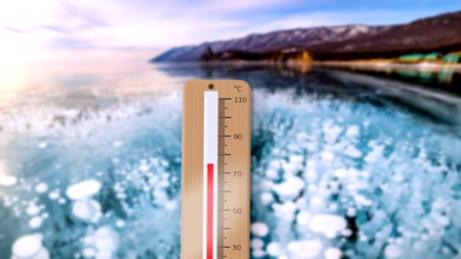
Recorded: 75 °C
